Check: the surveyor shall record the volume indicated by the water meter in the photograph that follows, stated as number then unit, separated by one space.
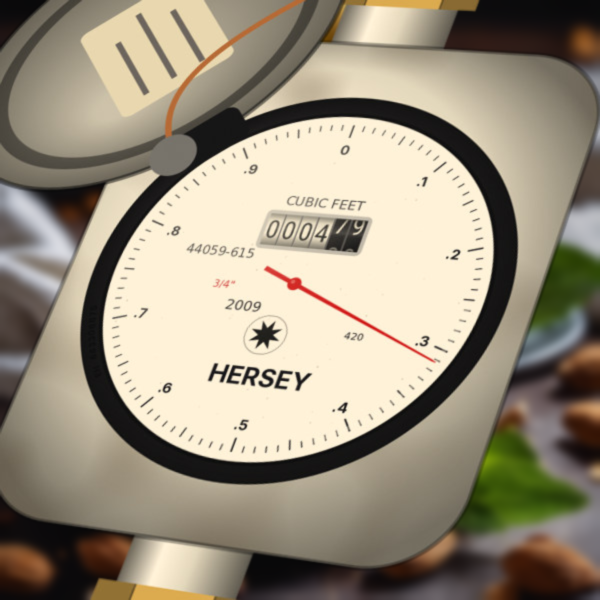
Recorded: 479.31 ft³
